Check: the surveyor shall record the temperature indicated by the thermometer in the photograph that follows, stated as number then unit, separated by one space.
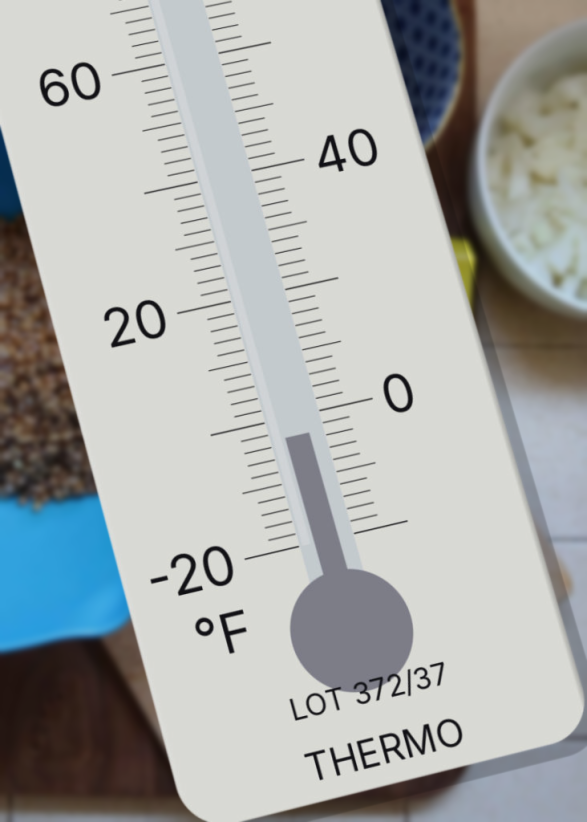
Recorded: -3 °F
